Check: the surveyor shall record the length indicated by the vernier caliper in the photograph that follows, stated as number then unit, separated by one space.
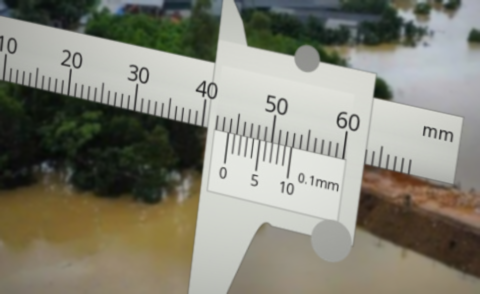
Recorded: 43.8 mm
